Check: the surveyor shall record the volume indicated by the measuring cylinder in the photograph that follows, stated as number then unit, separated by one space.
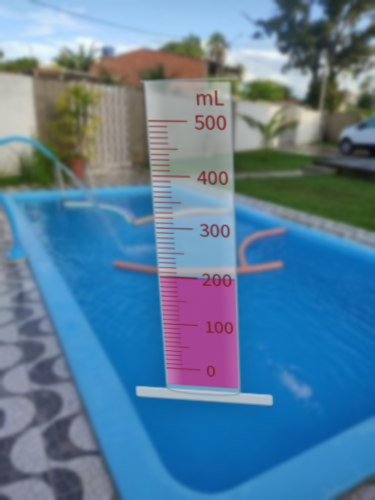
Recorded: 200 mL
